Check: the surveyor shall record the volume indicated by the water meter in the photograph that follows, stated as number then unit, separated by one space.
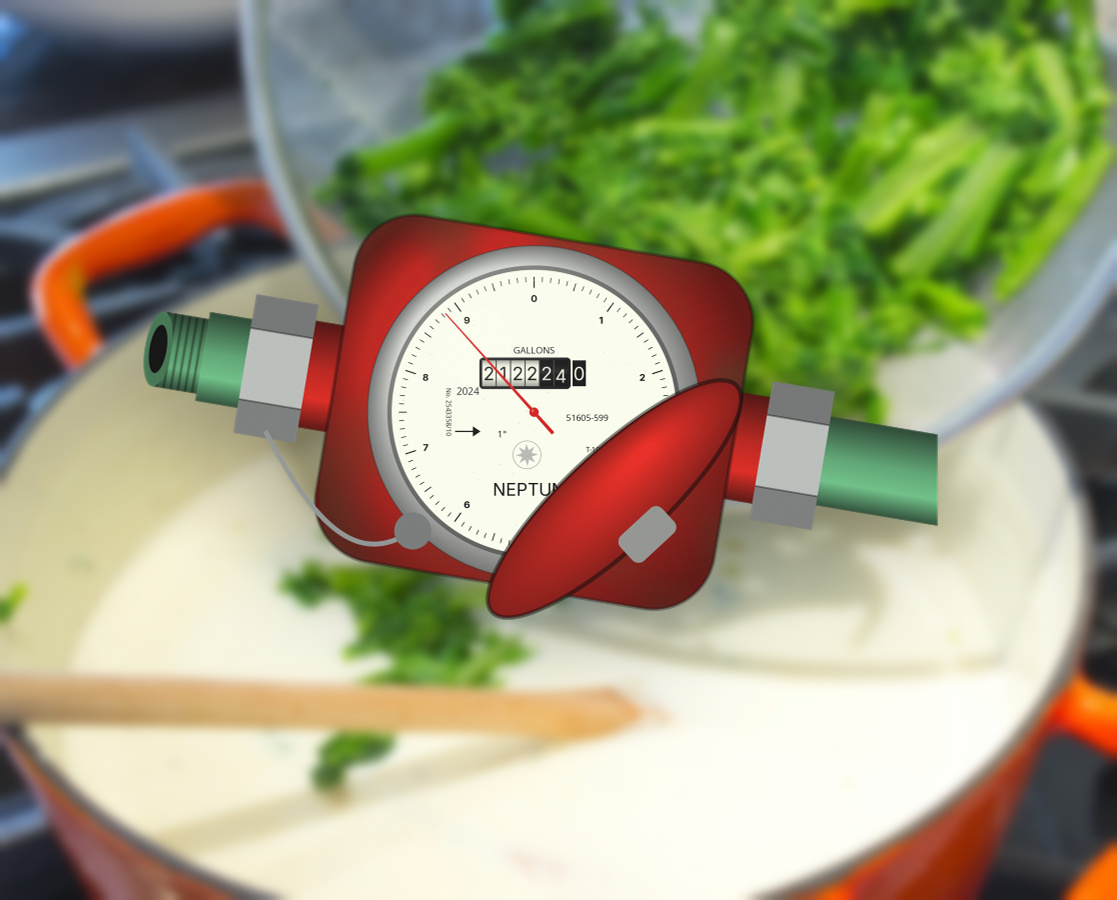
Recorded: 2122238.8 gal
